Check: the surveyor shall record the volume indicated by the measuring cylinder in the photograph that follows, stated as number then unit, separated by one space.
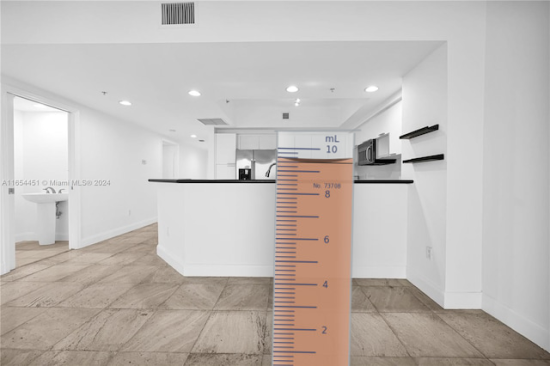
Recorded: 9.4 mL
